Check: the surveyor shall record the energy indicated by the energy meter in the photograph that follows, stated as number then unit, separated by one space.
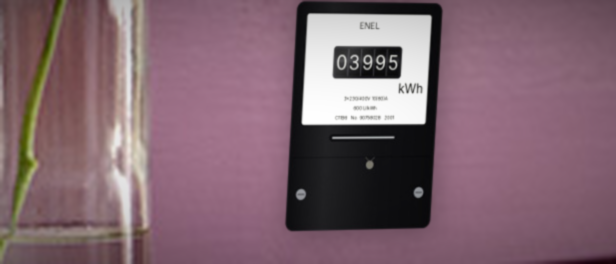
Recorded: 3995 kWh
